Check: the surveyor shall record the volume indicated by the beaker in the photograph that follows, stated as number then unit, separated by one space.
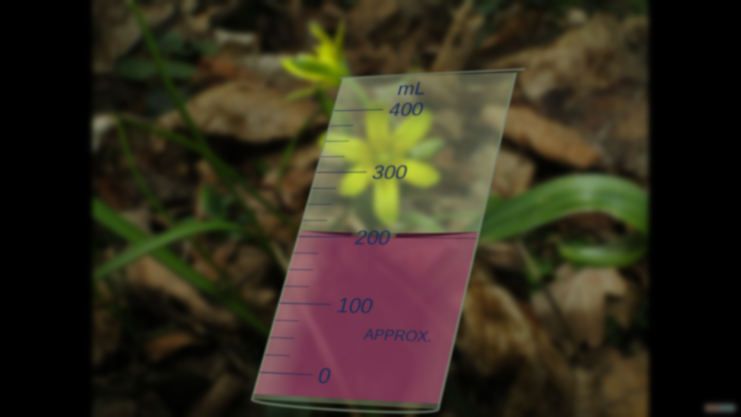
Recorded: 200 mL
